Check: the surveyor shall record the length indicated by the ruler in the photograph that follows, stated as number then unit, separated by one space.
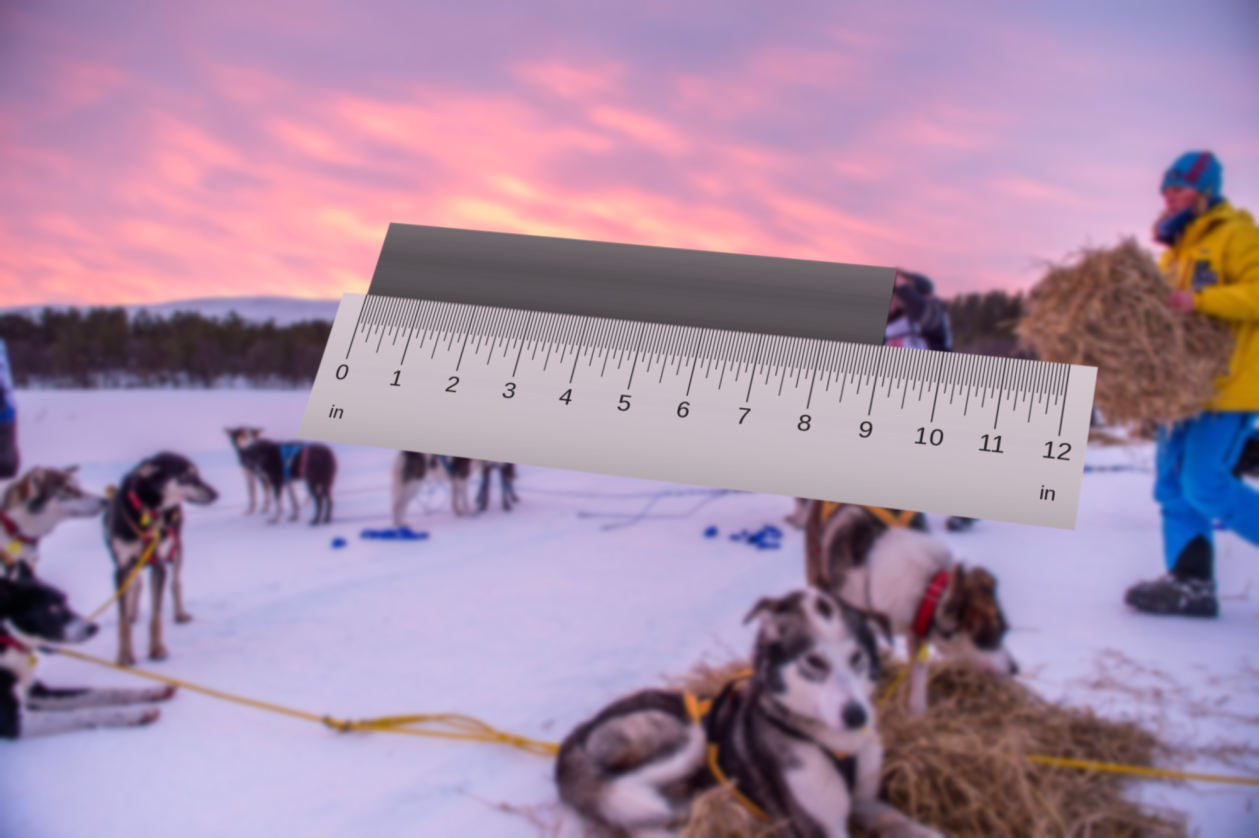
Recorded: 9 in
